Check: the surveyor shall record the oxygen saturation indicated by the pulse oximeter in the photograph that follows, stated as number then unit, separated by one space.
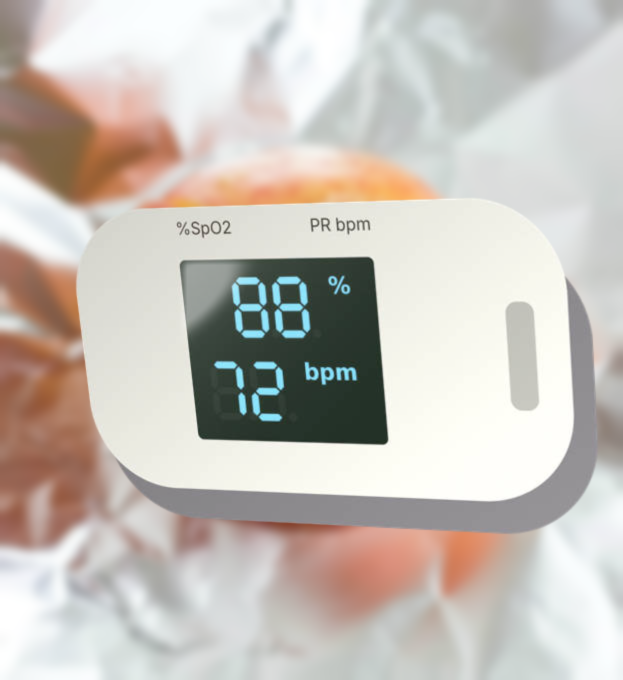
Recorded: 88 %
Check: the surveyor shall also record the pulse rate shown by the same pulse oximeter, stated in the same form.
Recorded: 72 bpm
